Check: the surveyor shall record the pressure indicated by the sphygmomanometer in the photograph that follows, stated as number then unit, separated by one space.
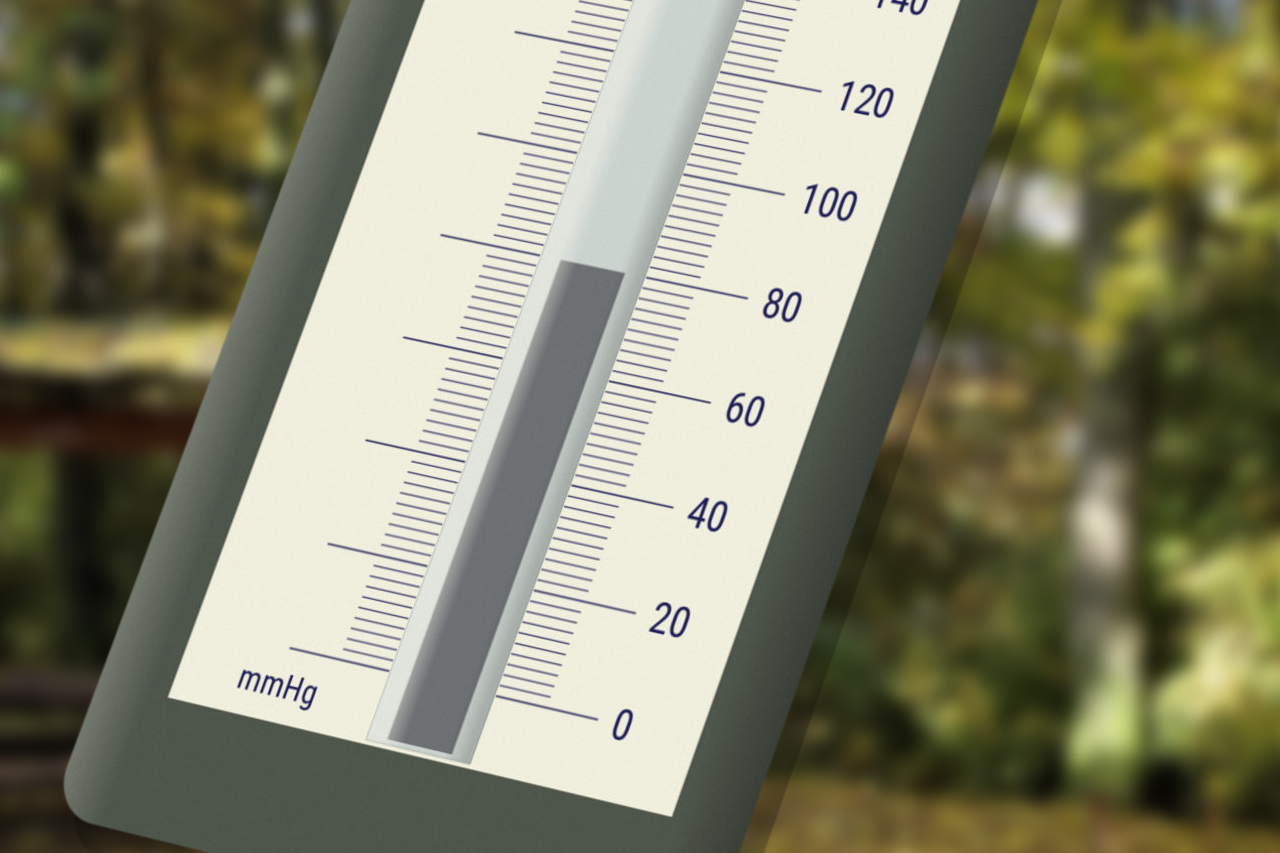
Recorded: 80 mmHg
